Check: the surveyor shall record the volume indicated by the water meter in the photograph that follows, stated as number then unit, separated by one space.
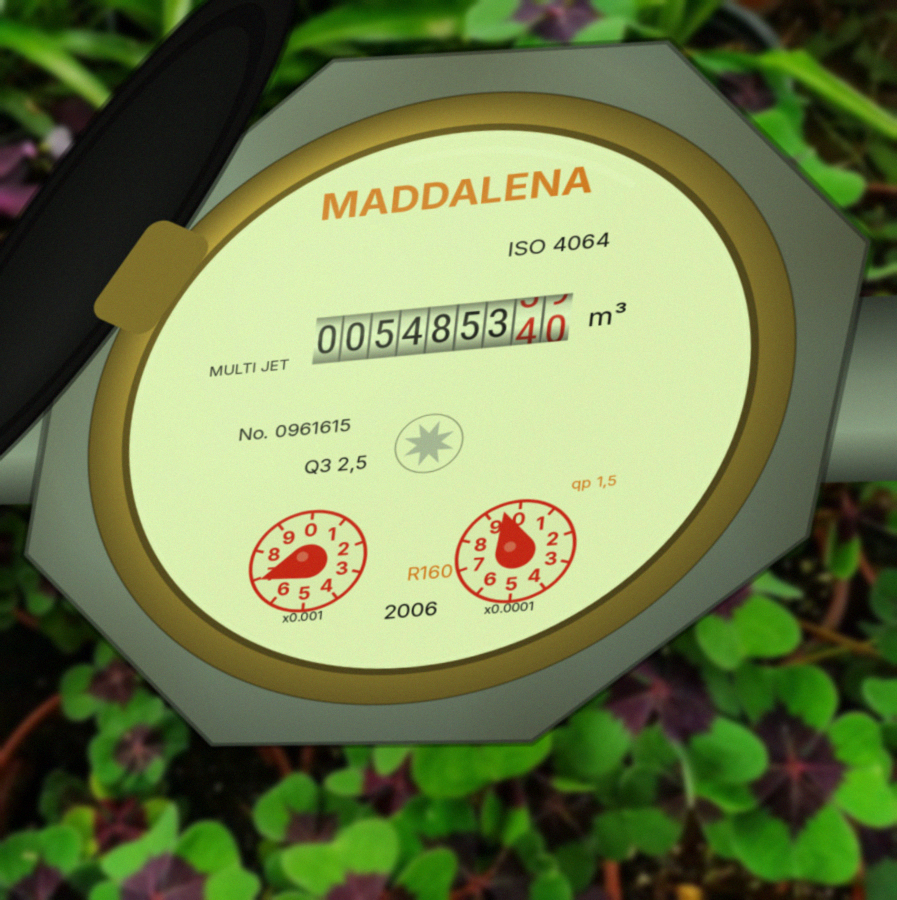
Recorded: 54853.3969 m³
